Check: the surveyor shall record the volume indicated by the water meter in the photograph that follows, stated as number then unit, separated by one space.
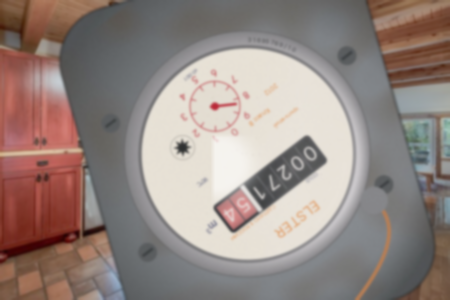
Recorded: 271.548 m³
